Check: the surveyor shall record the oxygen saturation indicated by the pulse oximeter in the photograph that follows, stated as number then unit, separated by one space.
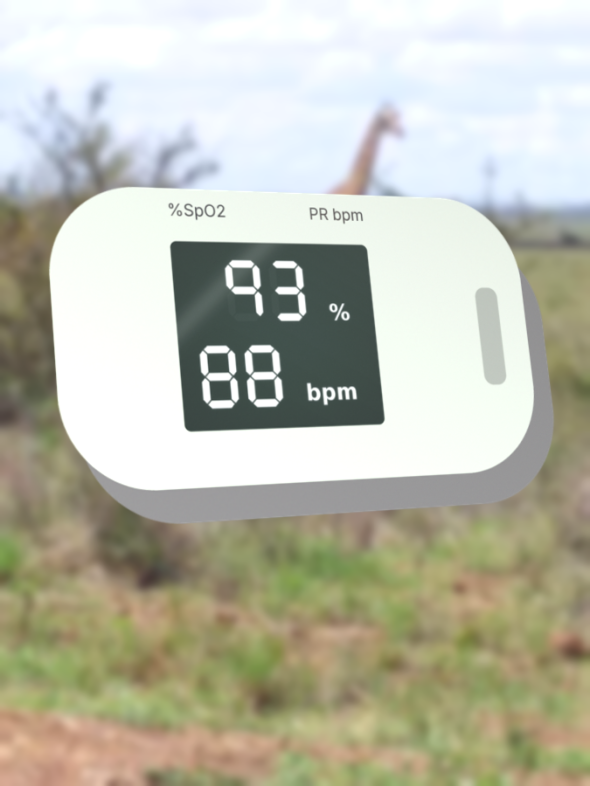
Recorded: 93 %
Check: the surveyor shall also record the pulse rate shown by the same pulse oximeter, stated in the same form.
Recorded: 88 bpm
